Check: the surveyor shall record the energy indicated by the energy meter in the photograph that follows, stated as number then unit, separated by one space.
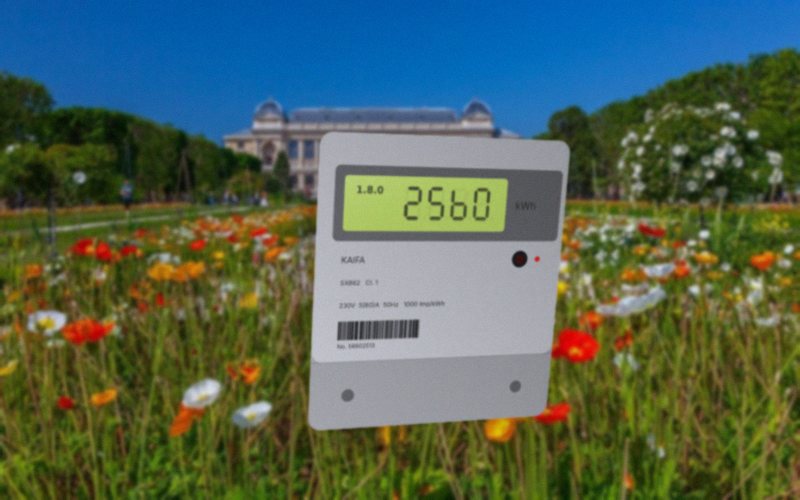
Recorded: 2560 kWh
